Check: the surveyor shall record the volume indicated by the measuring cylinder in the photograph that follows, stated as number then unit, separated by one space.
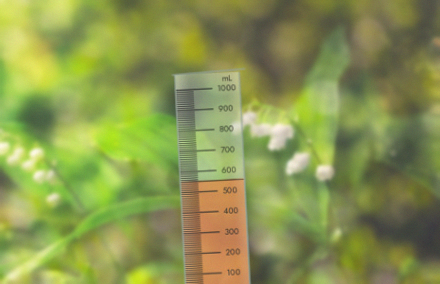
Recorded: 550 mL
